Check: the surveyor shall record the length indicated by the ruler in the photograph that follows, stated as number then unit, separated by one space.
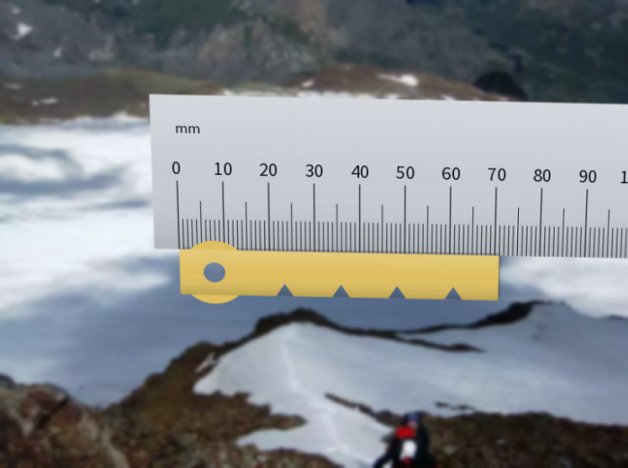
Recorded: 71 mm
